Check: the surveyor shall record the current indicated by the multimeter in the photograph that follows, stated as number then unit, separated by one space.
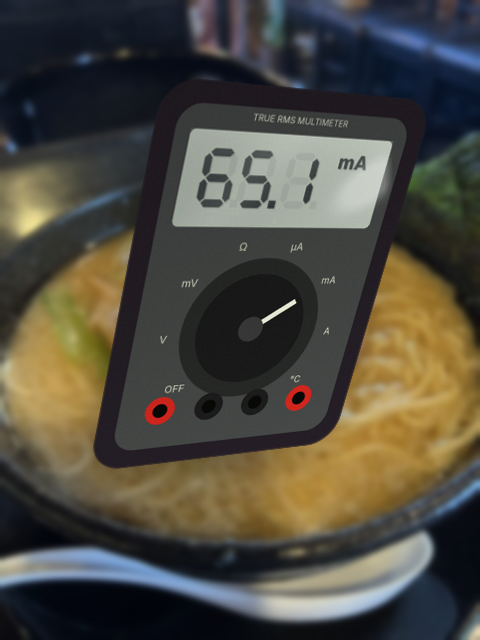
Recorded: 65.1 mA
